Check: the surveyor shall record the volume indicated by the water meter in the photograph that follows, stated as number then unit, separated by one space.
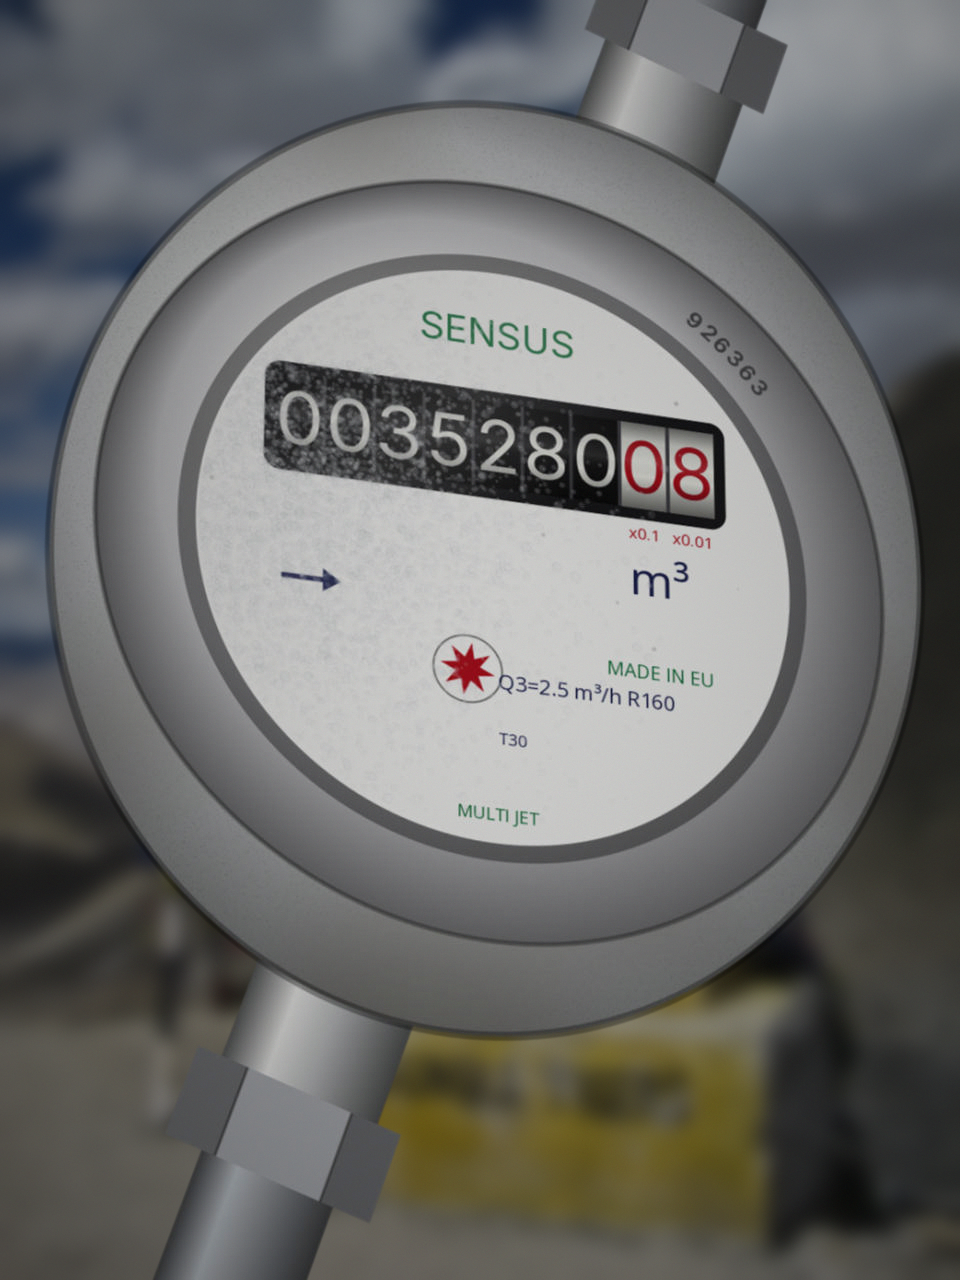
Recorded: 35280.08 m³
